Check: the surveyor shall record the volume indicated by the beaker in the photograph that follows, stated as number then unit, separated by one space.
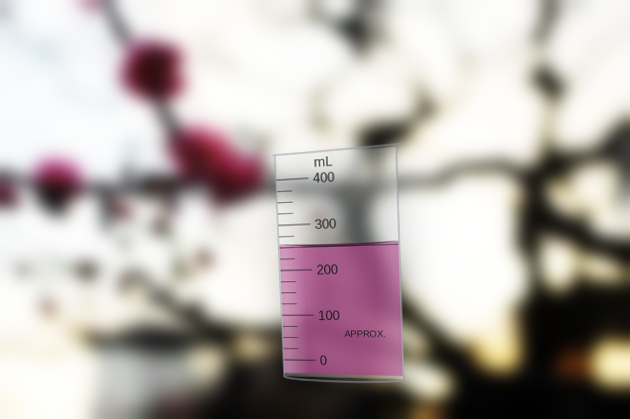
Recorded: 250 mL
